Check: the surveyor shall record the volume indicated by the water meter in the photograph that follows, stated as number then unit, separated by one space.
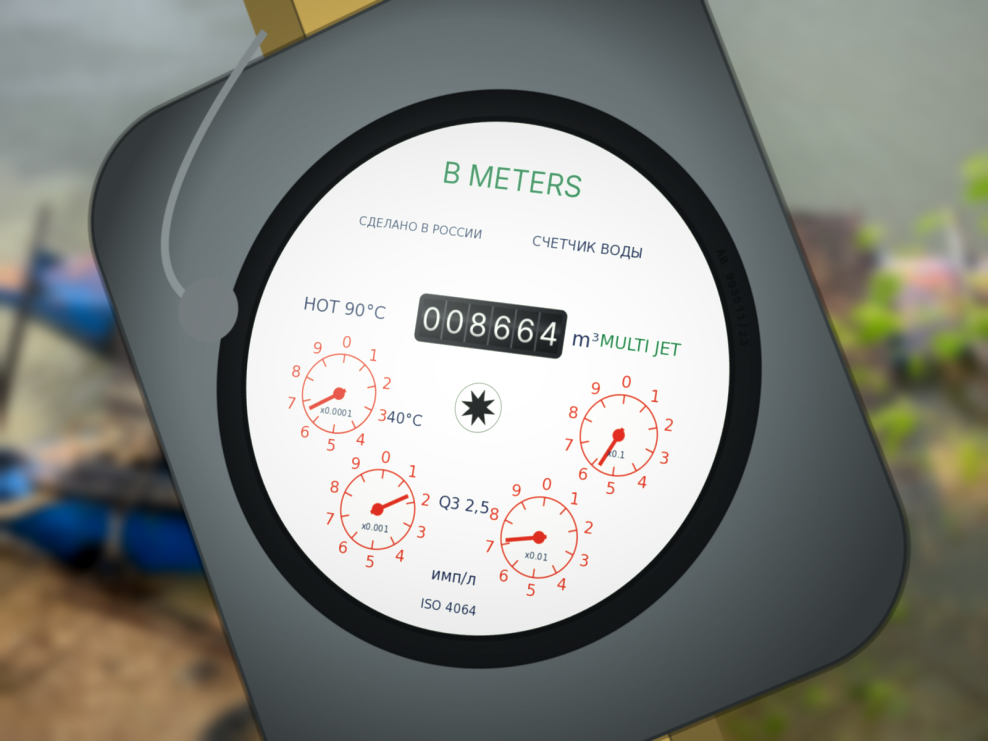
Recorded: 8664.5716 m³
